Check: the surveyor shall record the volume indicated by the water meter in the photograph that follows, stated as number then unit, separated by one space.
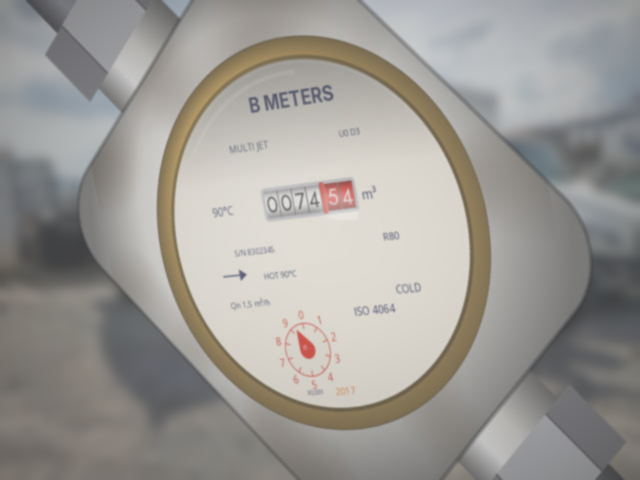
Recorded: 74.539 m³
